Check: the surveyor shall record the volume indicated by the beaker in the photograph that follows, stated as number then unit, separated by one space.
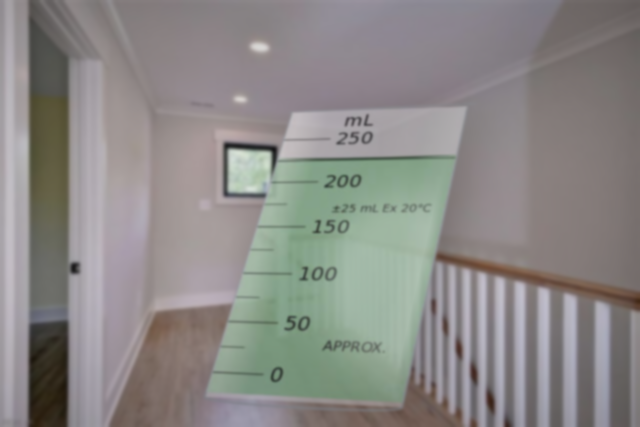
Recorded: 225 mL
